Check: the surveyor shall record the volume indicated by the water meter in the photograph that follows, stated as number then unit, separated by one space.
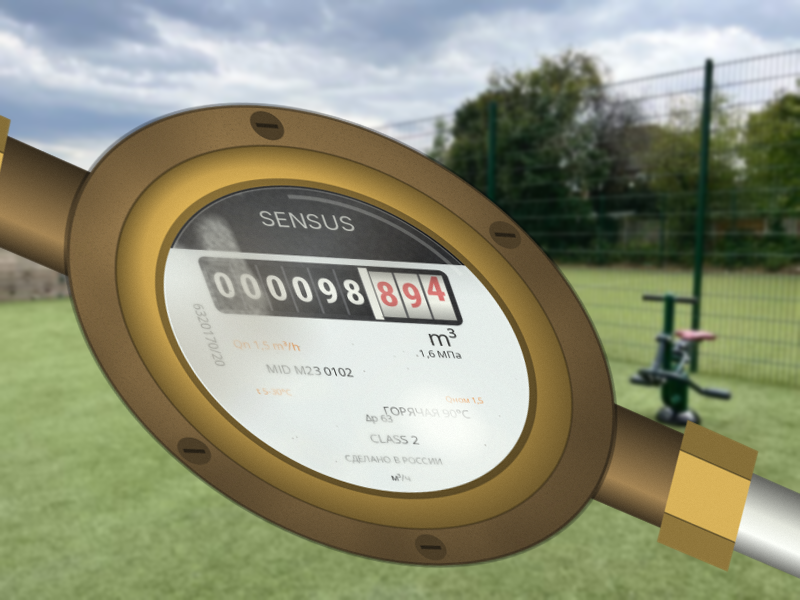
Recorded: 98.894 m³
